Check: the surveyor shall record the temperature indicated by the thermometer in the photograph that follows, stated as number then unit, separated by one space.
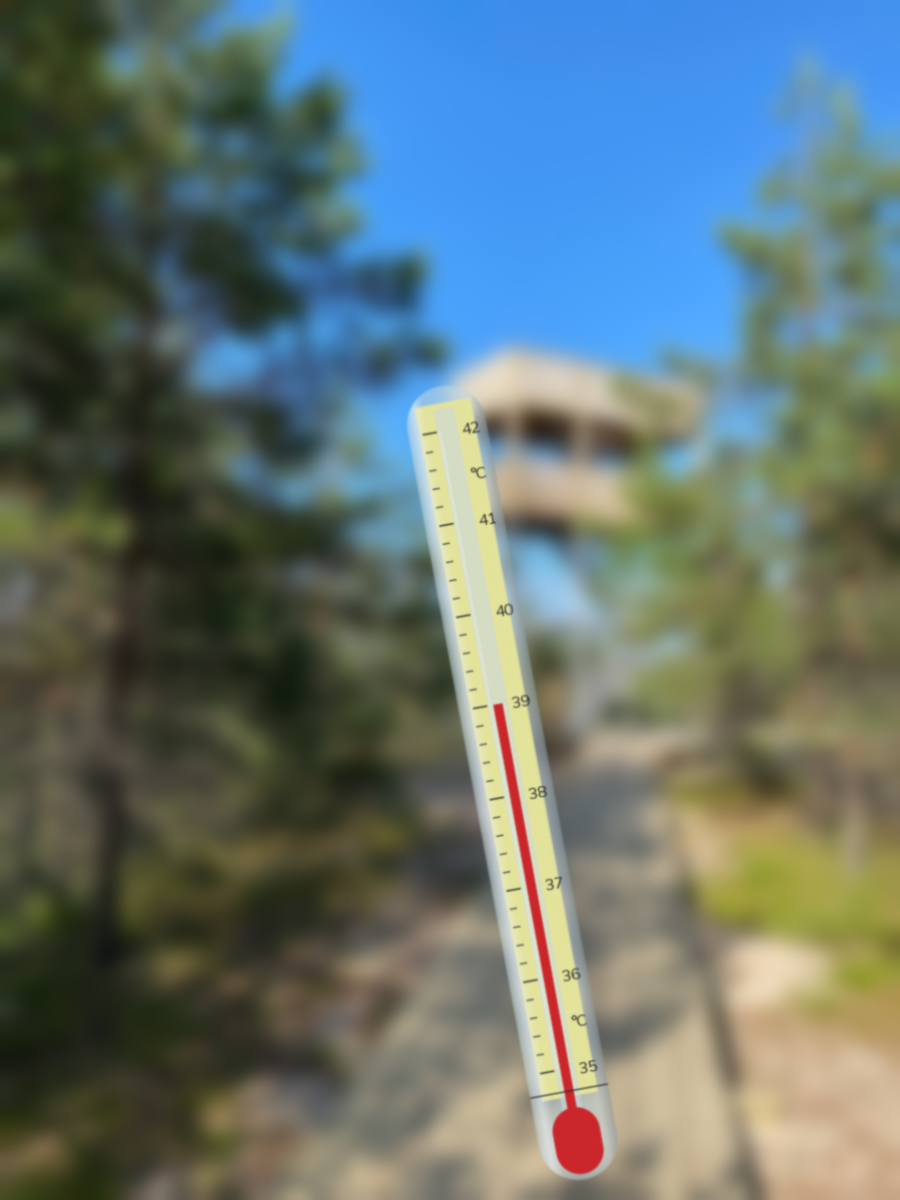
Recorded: 39 °C
